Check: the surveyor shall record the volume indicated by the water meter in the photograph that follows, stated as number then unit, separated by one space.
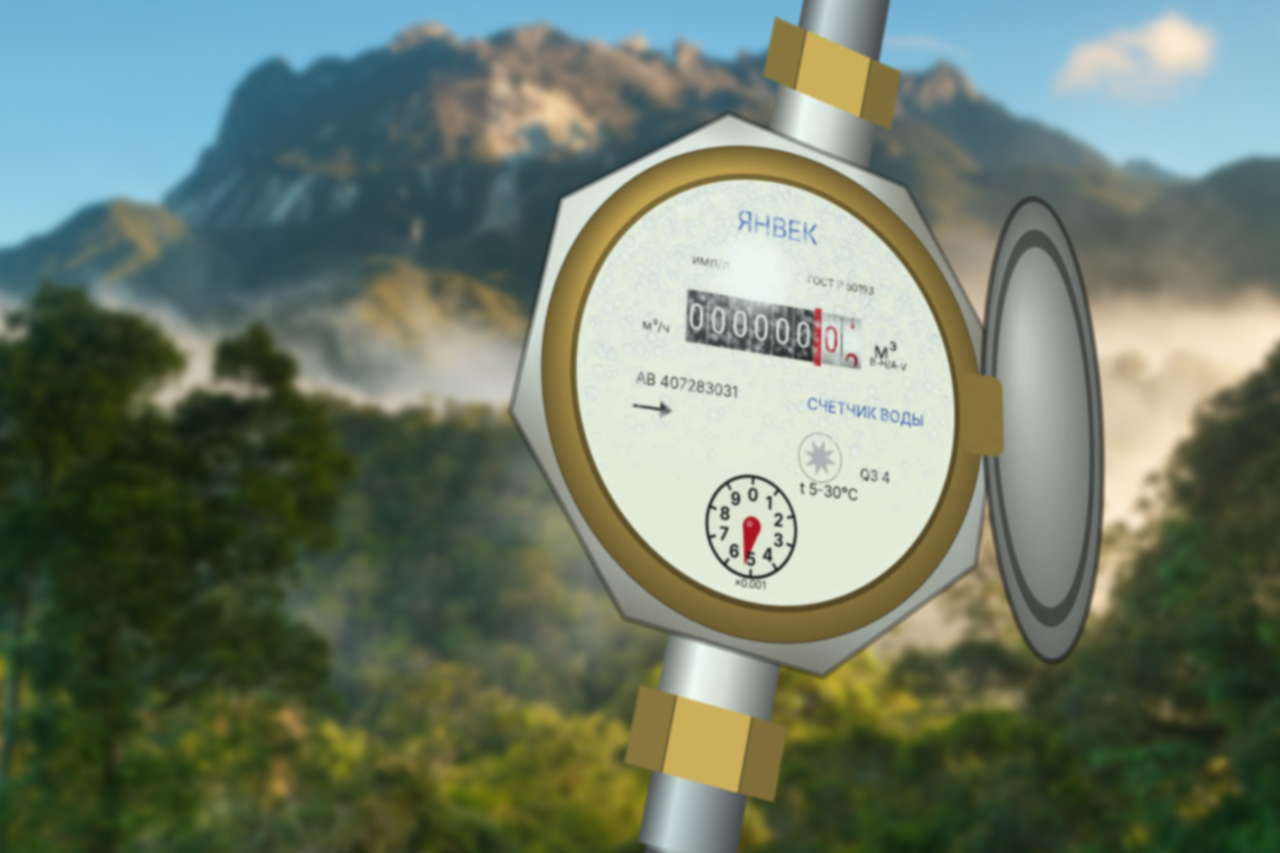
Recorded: 0.015 m³
